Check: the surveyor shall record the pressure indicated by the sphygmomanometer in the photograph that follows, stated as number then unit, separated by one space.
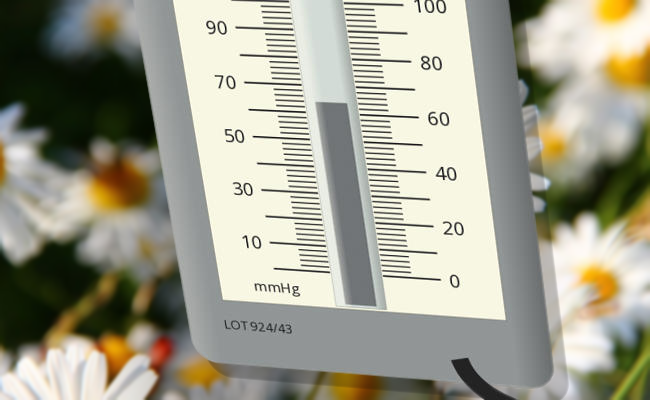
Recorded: 64 mmHg
